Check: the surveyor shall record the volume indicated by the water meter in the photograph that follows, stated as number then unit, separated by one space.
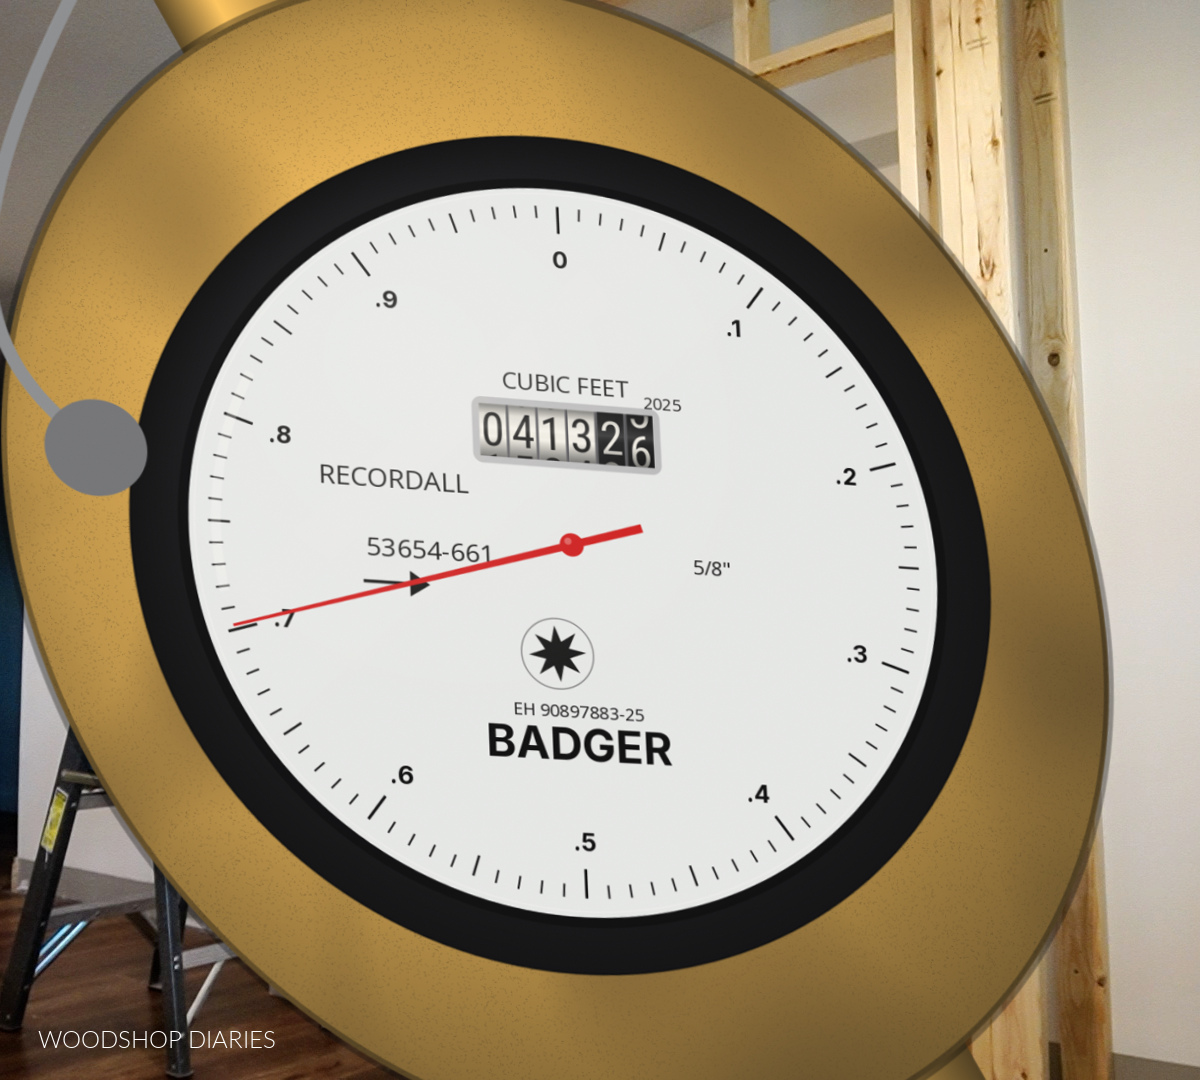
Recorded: 41325.70 ft³
